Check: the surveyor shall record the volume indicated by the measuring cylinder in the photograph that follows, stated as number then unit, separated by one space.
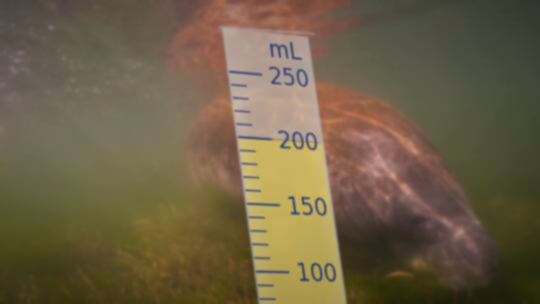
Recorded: 200 mL
